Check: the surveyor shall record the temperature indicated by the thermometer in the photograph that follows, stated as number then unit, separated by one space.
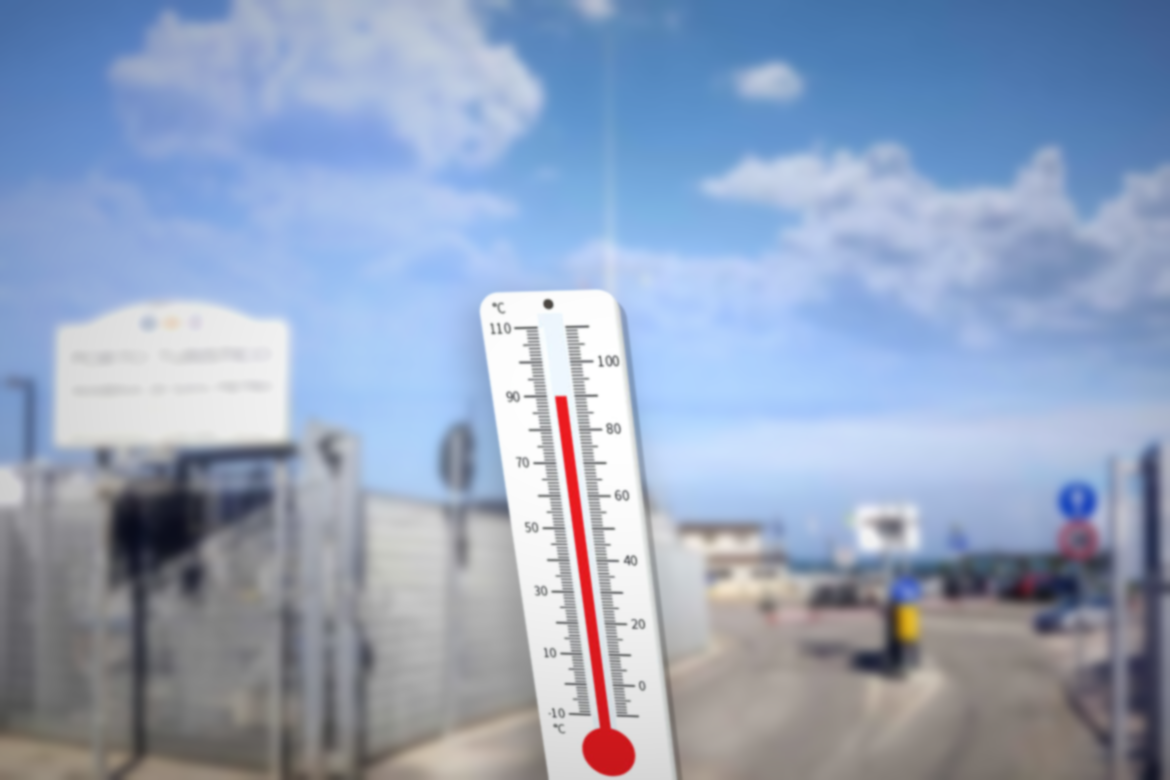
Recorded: 90 °C
